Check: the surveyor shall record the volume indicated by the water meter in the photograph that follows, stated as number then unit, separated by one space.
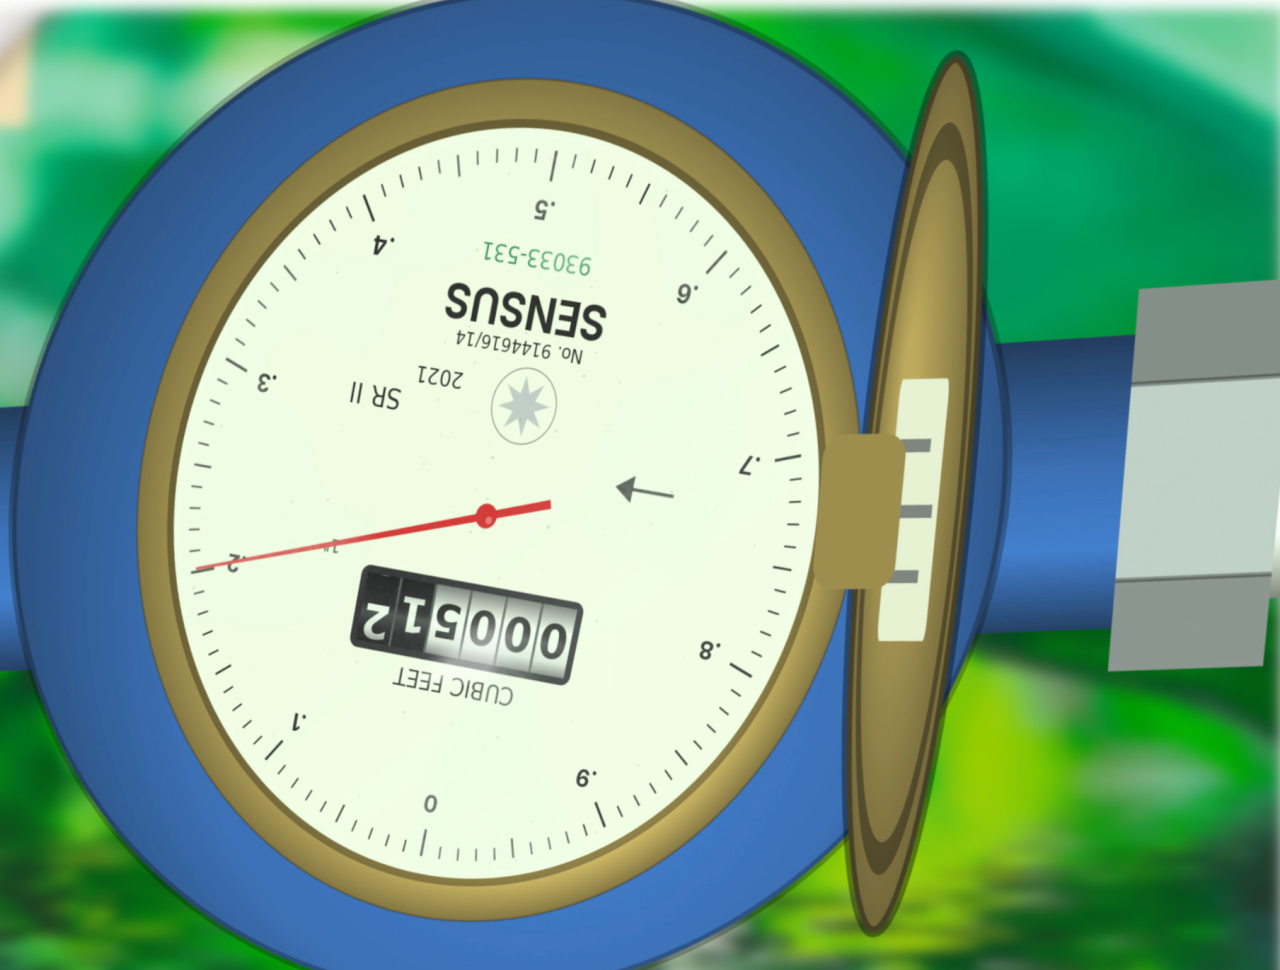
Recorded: 512.20 ft³
